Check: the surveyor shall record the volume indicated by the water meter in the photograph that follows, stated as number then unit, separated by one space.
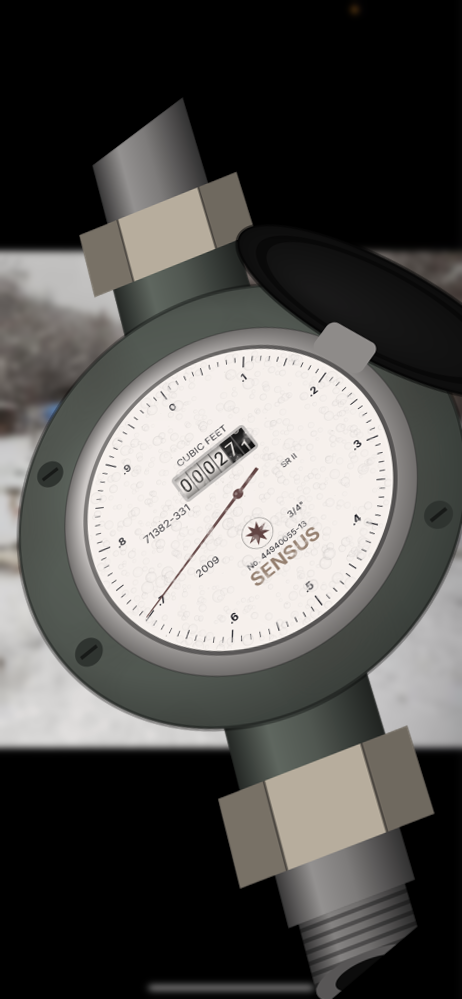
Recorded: 270.70 ft³
